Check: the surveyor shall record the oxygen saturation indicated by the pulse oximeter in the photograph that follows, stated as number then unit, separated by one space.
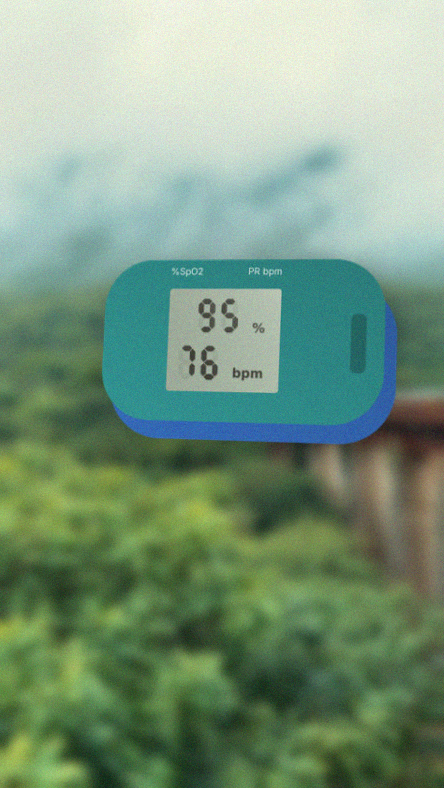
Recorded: 95 %
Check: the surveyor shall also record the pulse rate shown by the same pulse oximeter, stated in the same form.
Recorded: 76 bpm
